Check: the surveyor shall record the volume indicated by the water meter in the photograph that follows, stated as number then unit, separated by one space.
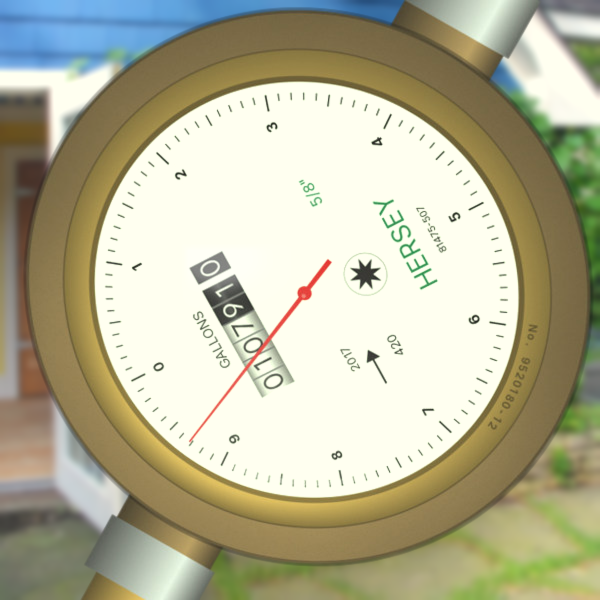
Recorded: 107909.3 gal
